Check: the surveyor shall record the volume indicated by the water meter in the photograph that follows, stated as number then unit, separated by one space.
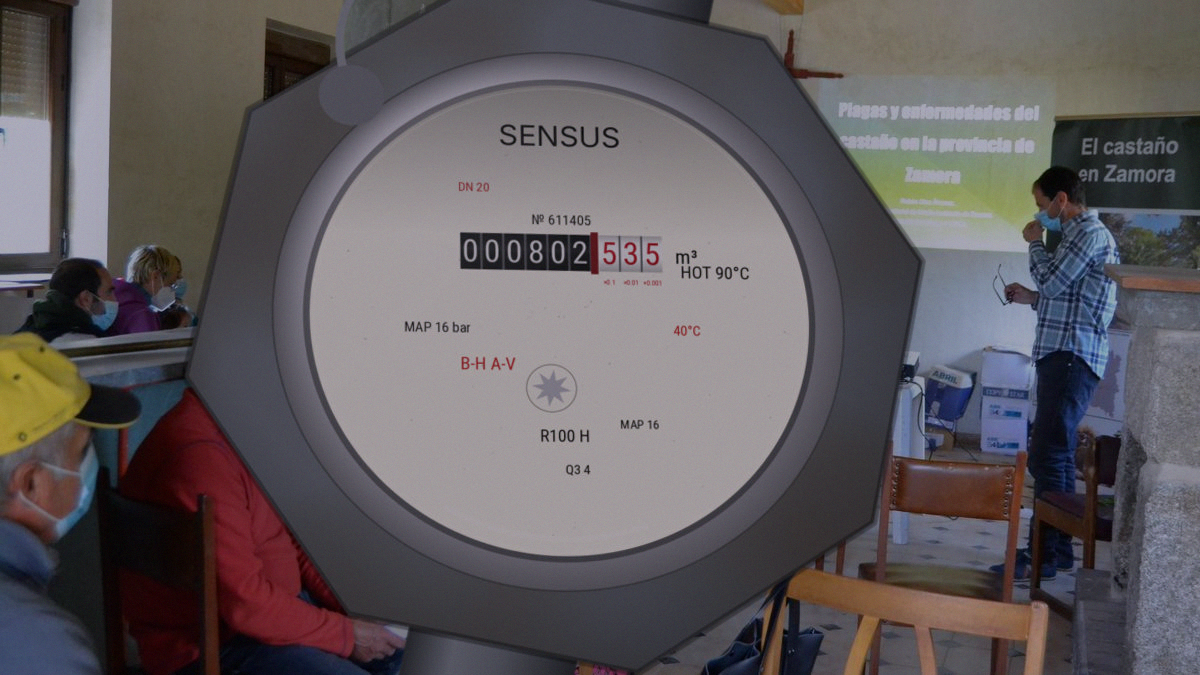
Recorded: 802.535 m³
